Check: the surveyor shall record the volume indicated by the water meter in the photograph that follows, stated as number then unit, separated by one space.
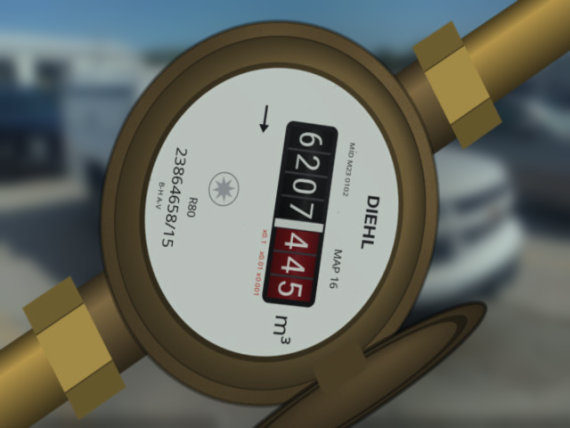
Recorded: 6207.445 m³
